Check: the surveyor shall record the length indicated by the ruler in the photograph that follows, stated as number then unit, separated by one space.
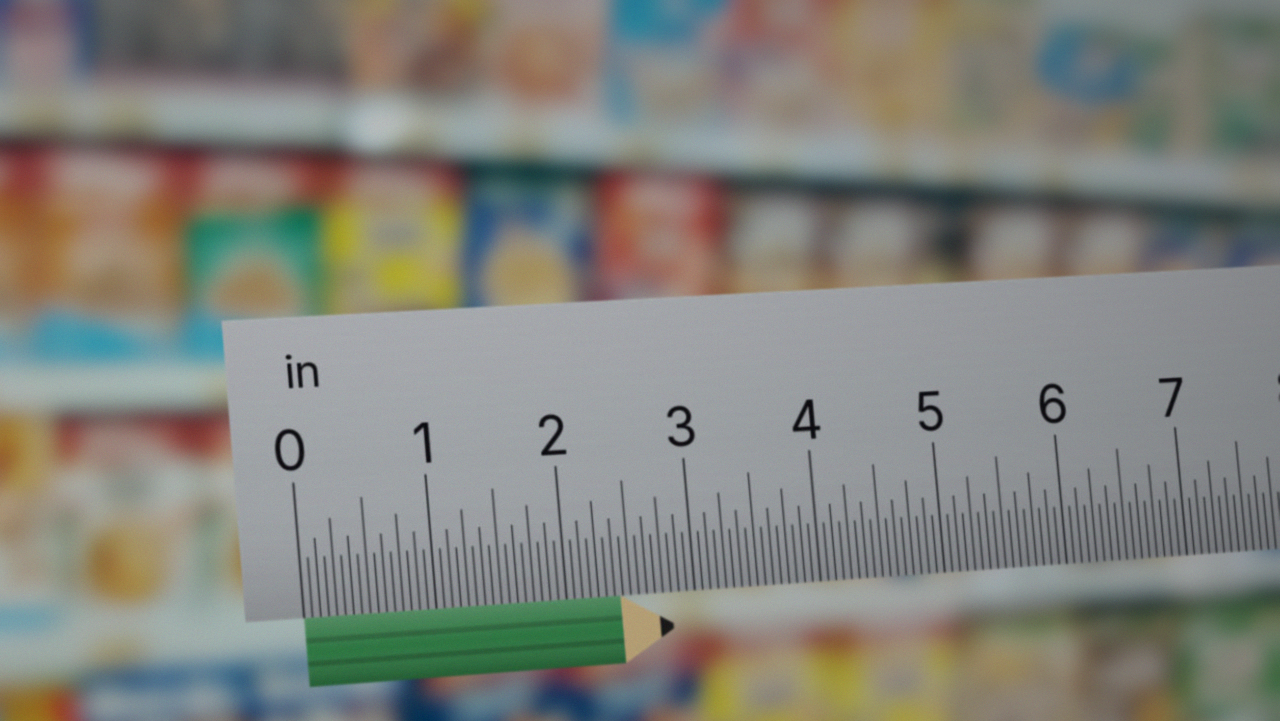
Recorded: 2.8125 in
